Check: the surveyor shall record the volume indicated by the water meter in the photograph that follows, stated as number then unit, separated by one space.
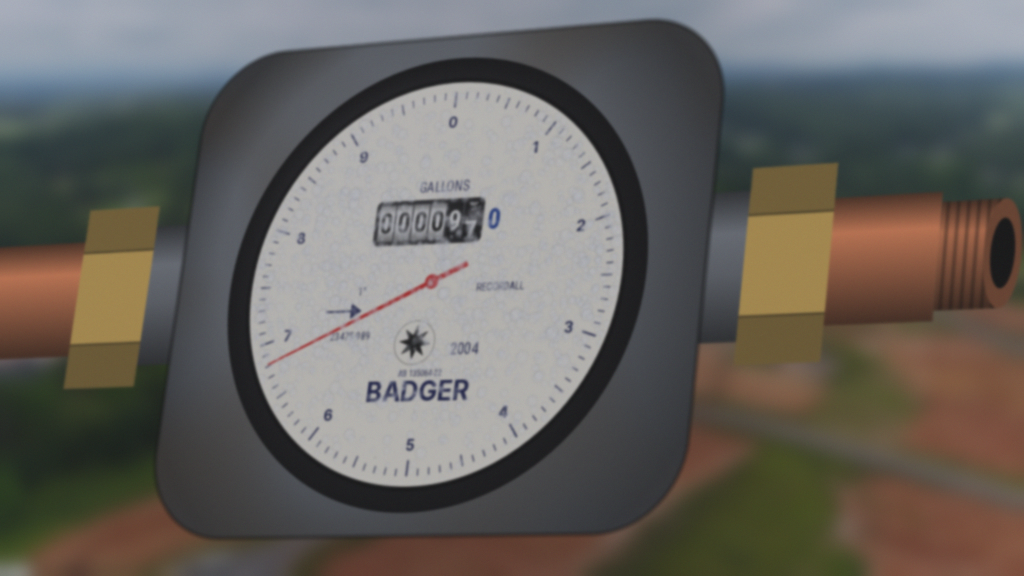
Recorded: 966.8 gal
